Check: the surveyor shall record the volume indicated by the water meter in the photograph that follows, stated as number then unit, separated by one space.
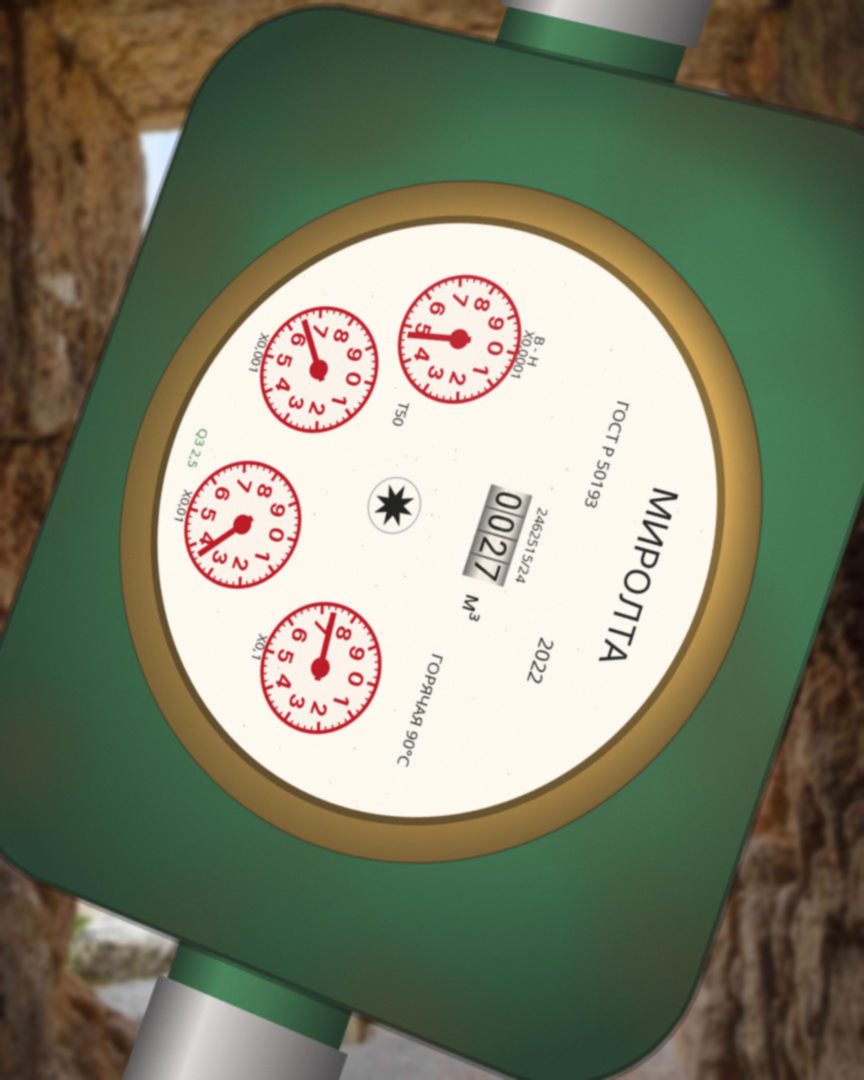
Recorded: 27.7364 m³
